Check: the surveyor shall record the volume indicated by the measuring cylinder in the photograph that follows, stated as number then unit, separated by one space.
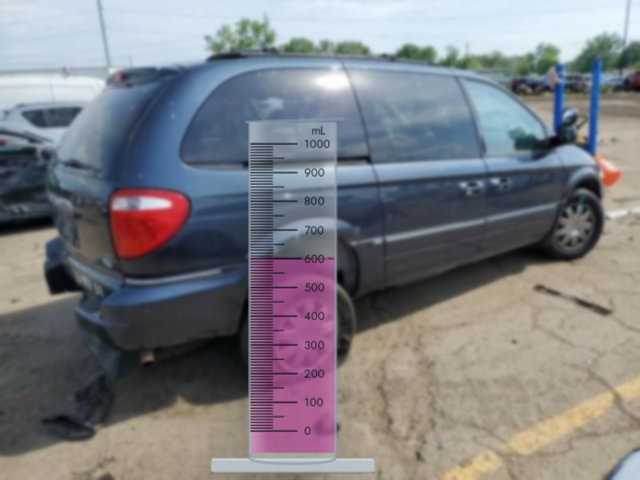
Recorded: 600 mL
